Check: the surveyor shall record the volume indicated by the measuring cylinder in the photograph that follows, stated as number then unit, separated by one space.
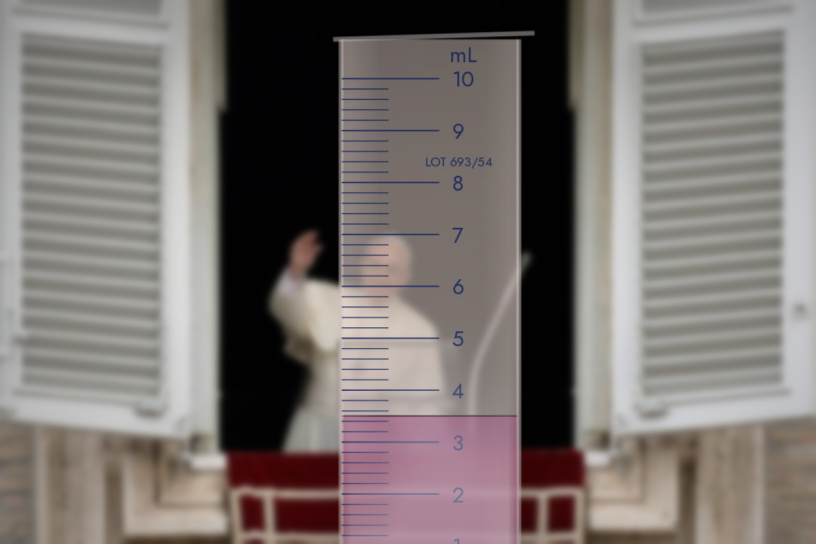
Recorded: 3.5 mL
